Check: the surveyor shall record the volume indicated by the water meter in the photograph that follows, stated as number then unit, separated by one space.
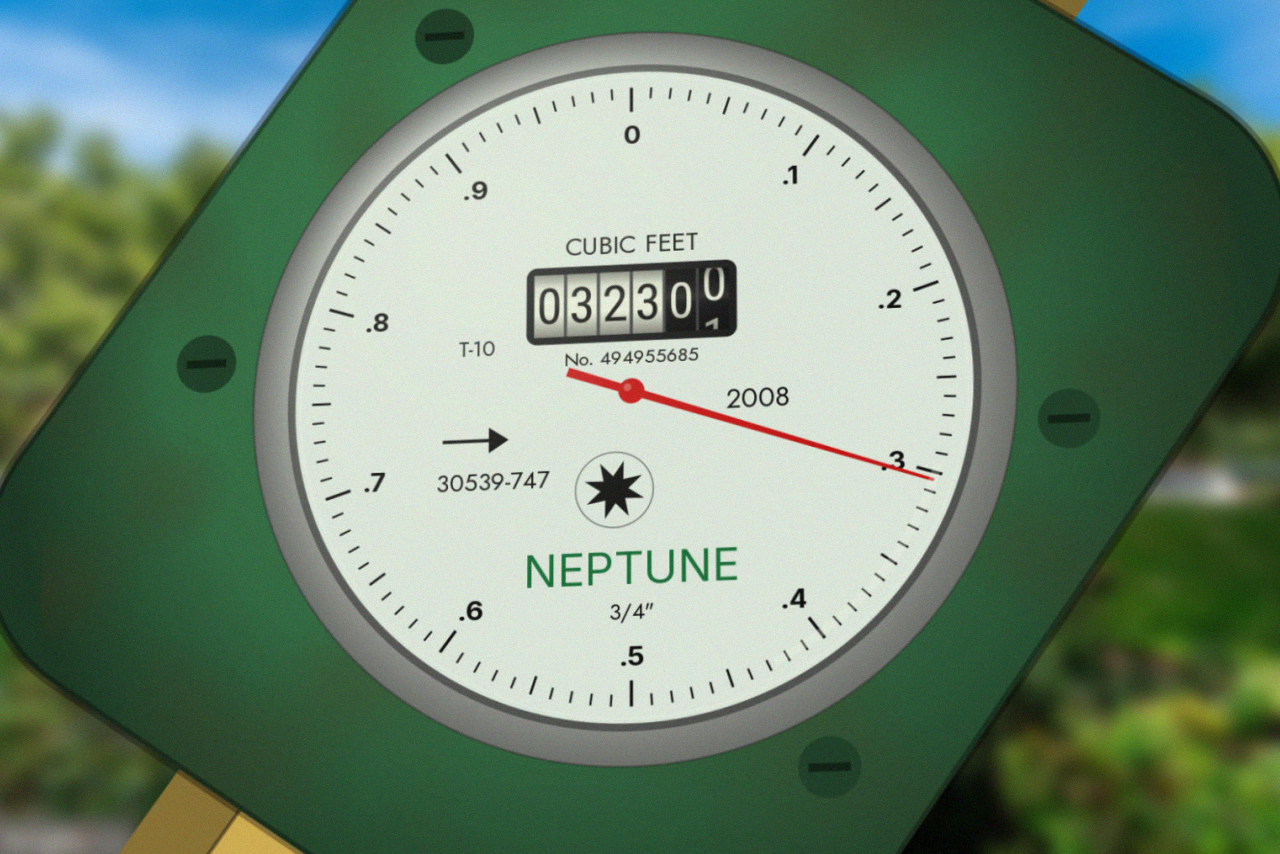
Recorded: 32300.30 ft³
